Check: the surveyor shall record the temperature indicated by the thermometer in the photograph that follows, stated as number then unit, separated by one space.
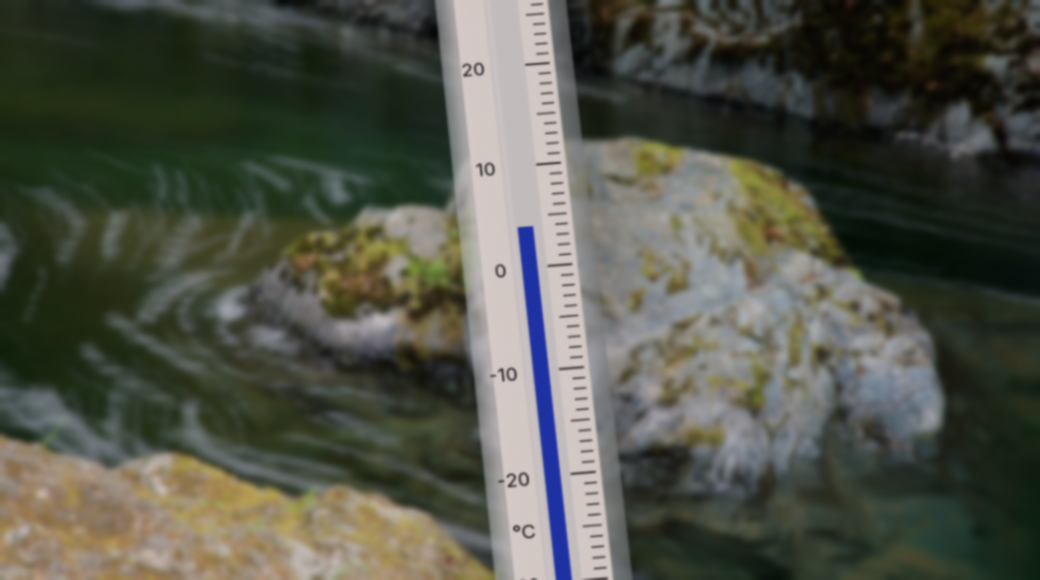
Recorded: 4 °C
